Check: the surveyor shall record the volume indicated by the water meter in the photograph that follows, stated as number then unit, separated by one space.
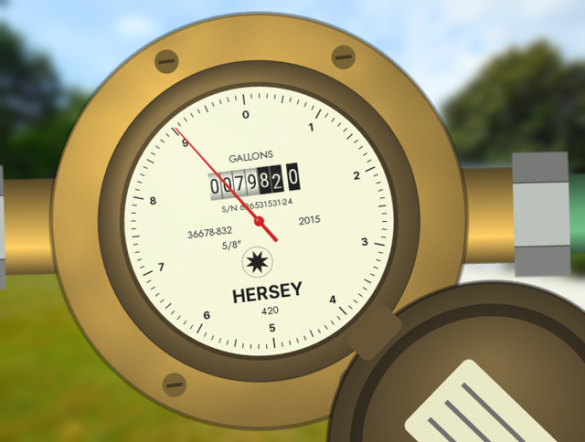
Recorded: 79819.0 gal
